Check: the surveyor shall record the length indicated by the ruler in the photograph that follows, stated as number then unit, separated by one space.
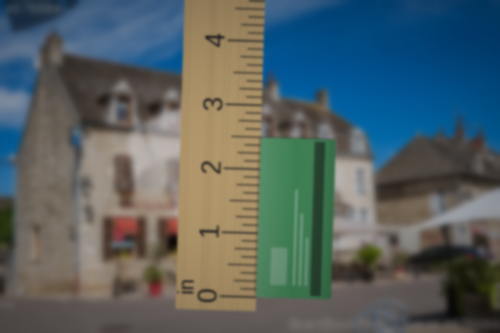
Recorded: 2.5 in
